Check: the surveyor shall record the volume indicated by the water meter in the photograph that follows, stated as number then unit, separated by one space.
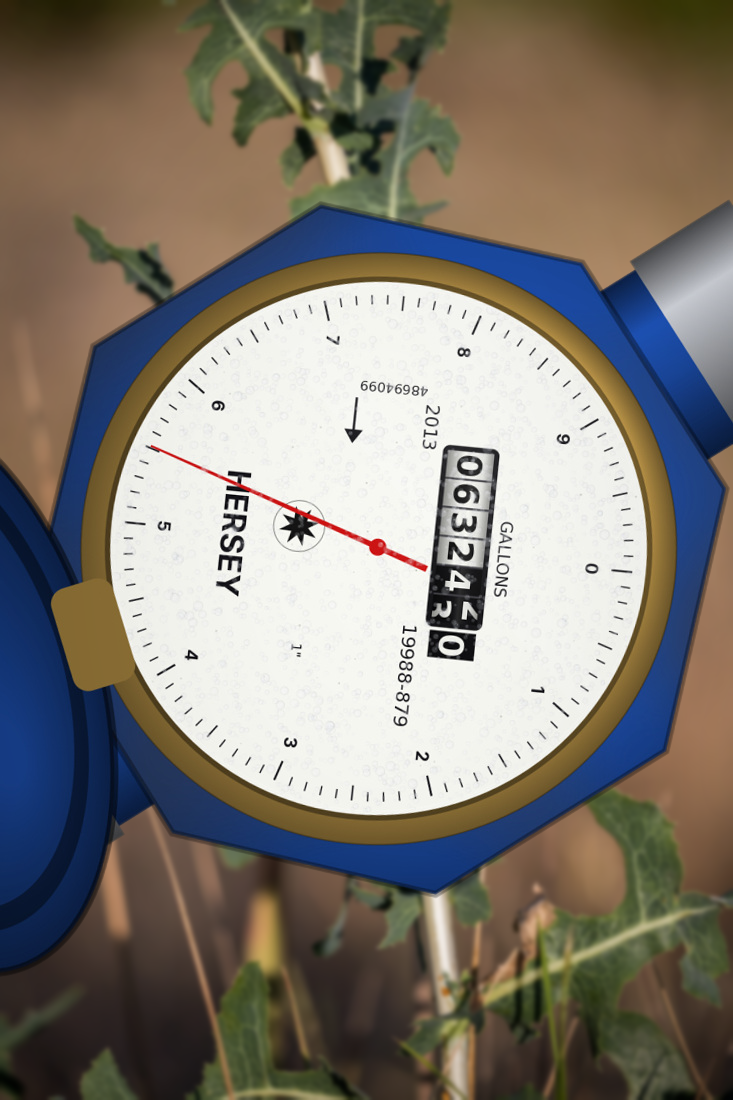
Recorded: 632425.5 gal
